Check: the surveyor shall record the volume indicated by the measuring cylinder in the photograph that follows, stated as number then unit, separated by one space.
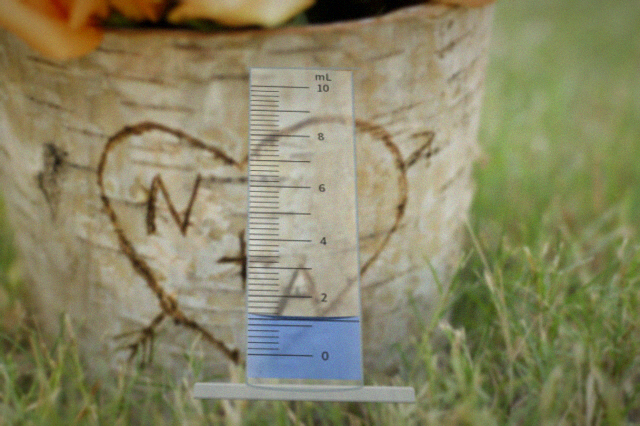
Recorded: 1.2 mL
